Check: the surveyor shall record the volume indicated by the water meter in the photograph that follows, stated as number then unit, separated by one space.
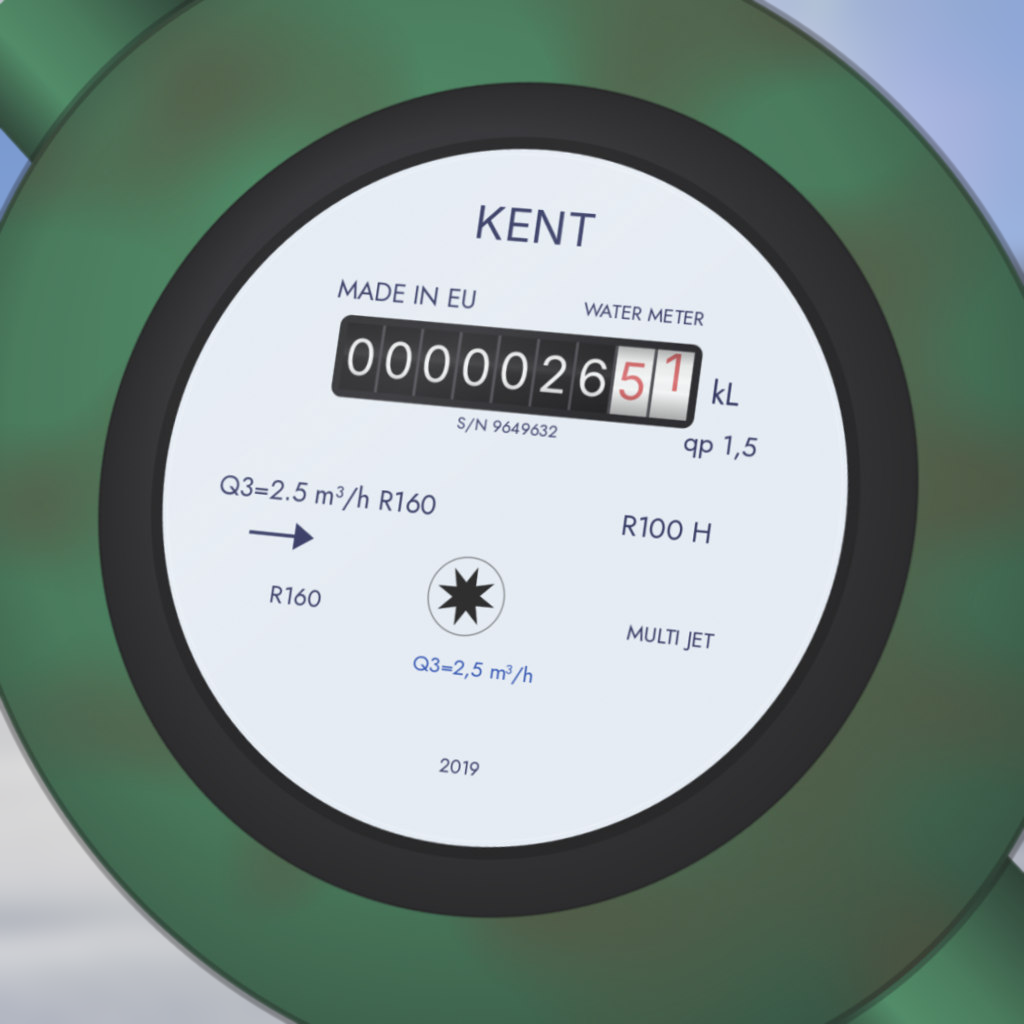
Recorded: 26.51 kL
